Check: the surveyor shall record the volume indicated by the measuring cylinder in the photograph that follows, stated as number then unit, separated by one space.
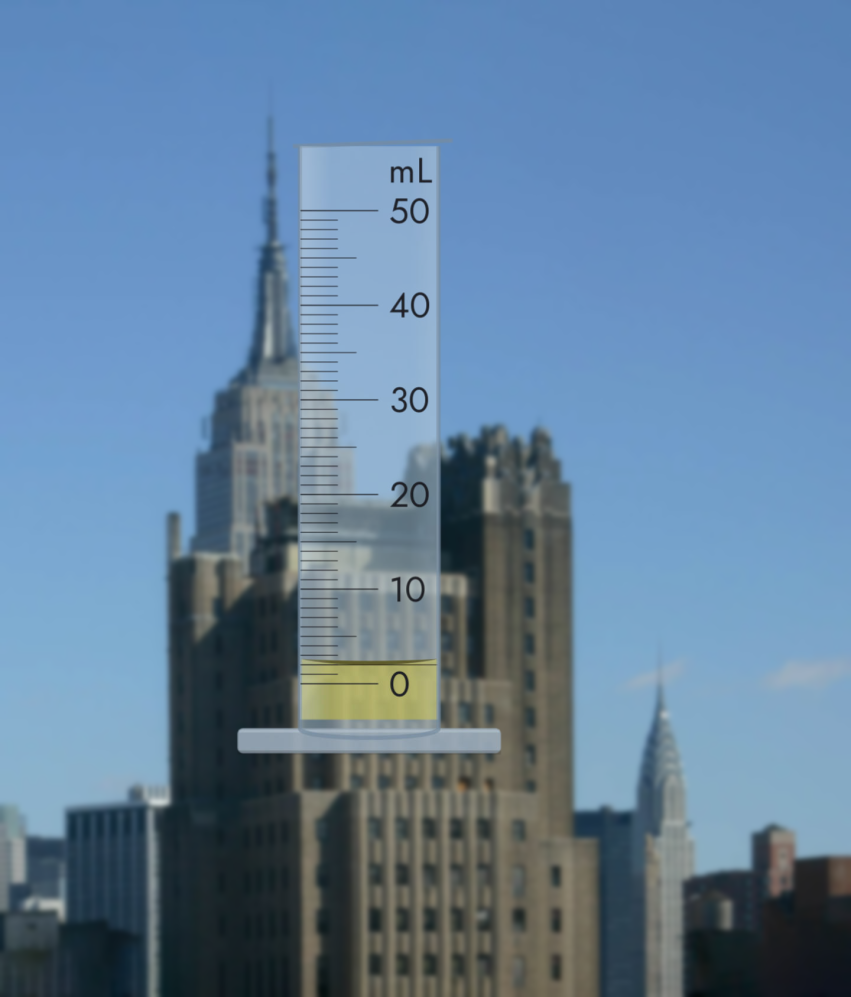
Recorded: 2 mL
